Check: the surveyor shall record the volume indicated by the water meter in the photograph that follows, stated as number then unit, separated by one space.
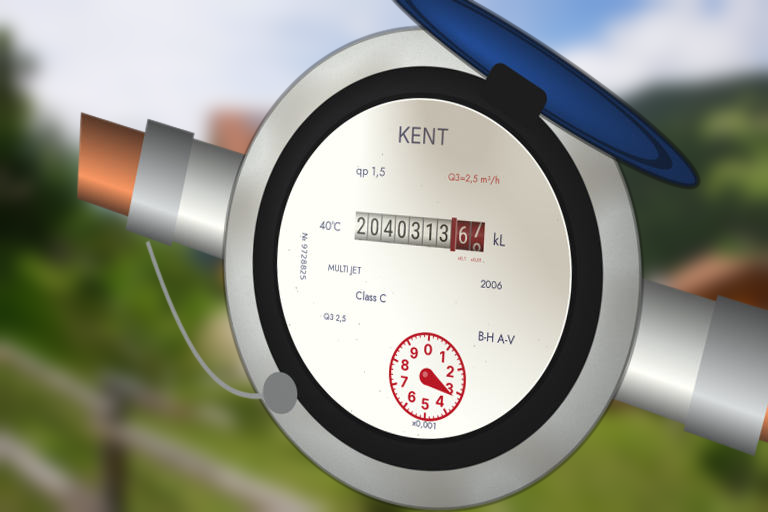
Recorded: 2040313.673 kL
